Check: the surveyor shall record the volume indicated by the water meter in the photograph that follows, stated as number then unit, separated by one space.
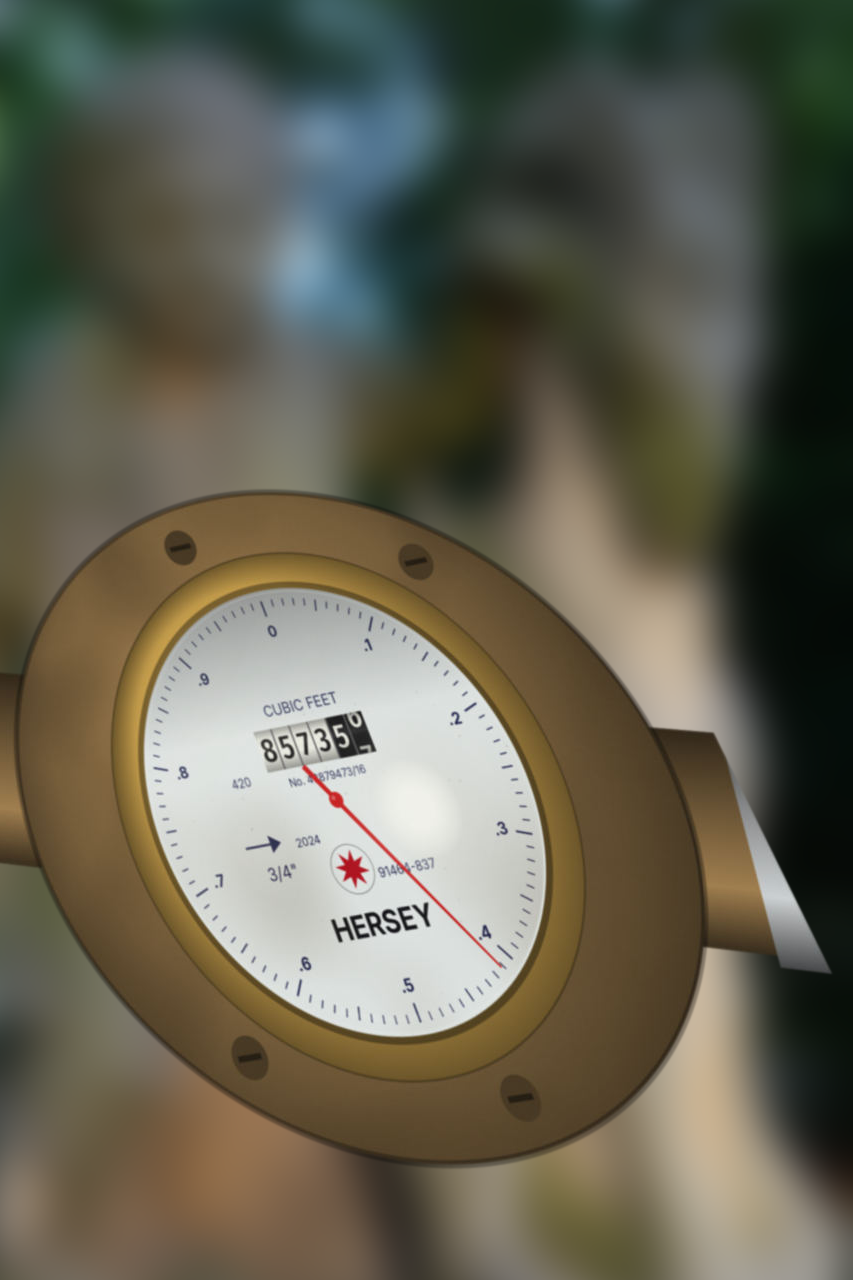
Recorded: 857356.41 ft³
